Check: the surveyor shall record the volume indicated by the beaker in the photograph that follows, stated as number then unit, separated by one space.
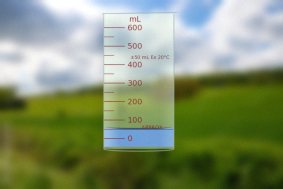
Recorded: 50 mL
